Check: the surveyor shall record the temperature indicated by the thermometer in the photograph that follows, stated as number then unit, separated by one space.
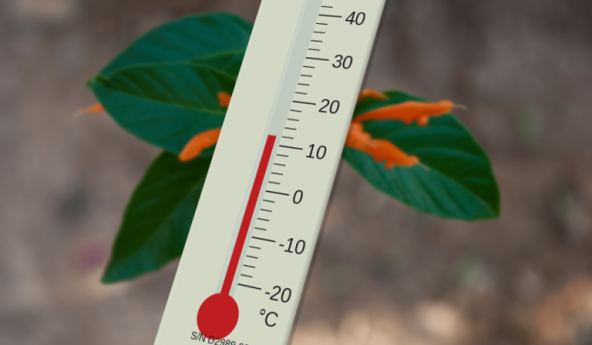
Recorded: 12 °C
